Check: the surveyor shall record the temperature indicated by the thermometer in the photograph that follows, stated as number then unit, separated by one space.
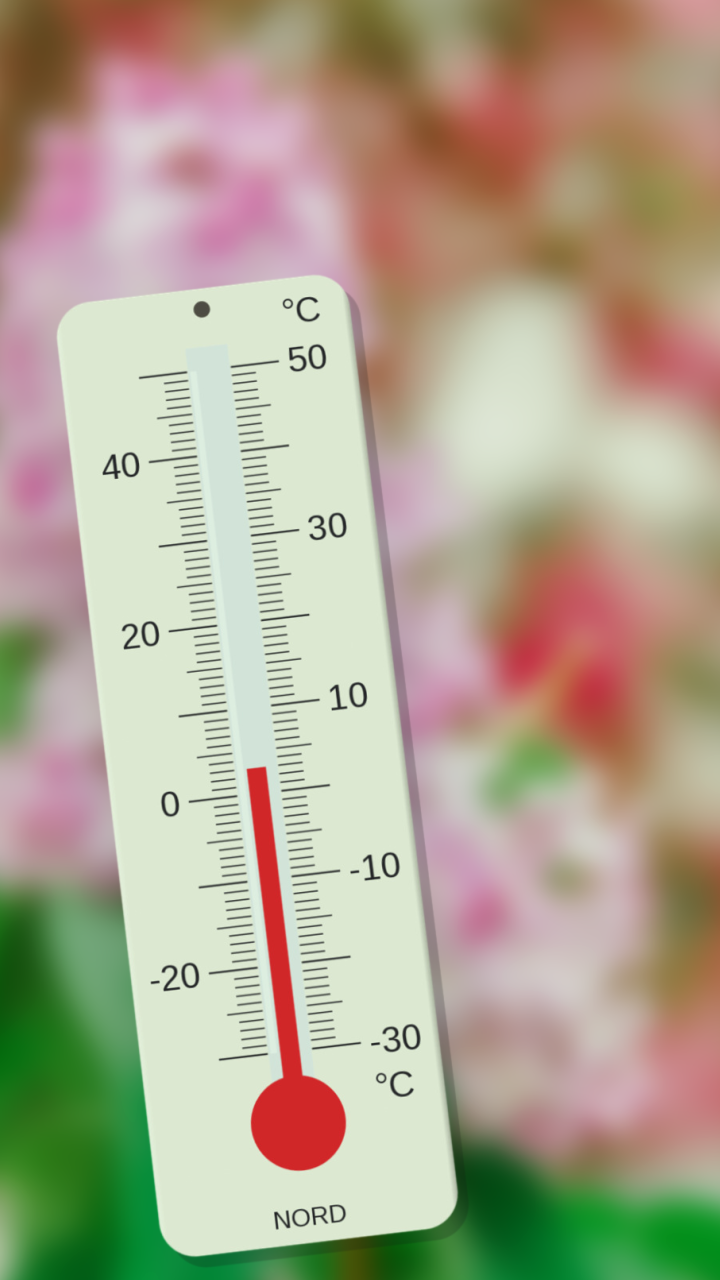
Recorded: 3 °C
